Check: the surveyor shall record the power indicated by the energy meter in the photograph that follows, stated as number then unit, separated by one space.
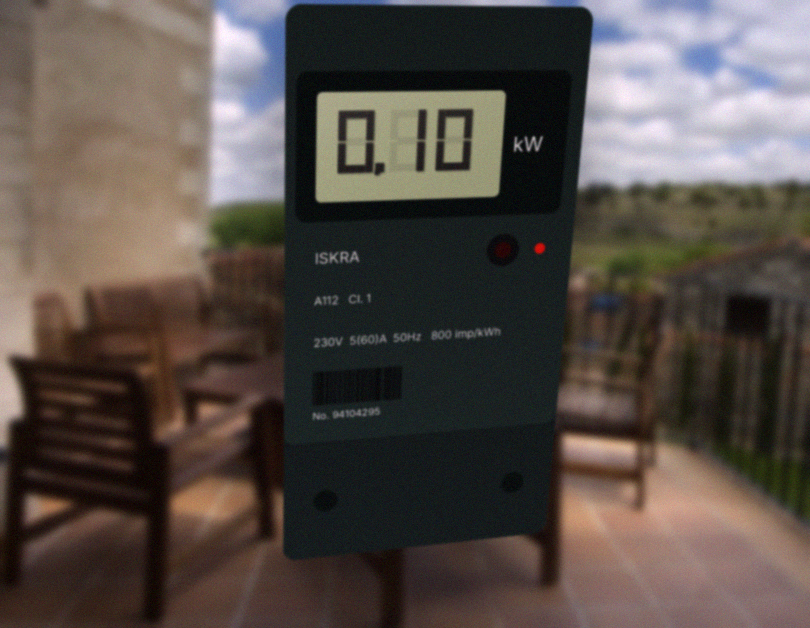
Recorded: 0.10 kW
